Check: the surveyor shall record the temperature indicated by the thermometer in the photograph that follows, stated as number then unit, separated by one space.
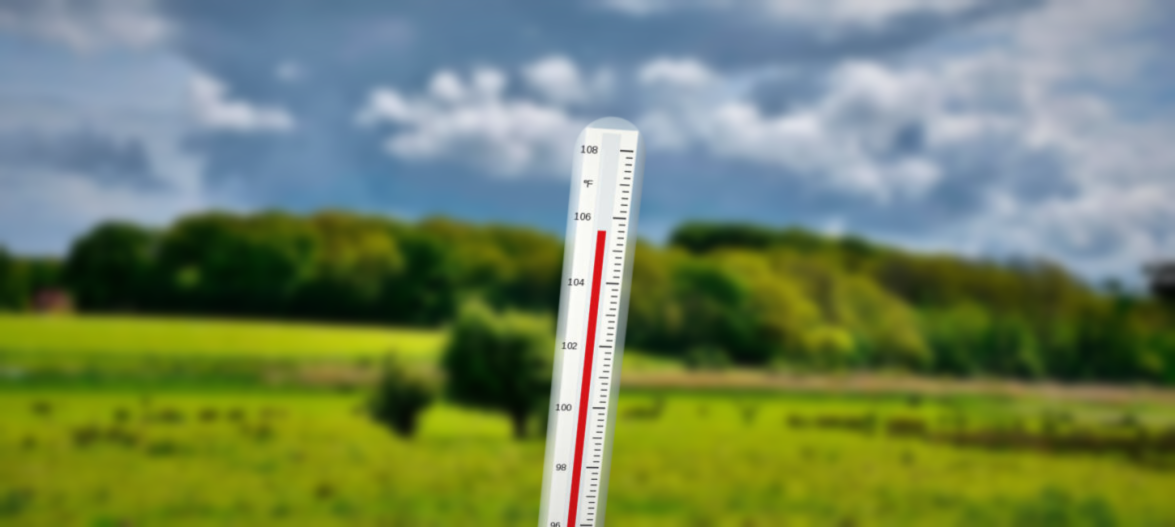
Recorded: 105.6 °F
